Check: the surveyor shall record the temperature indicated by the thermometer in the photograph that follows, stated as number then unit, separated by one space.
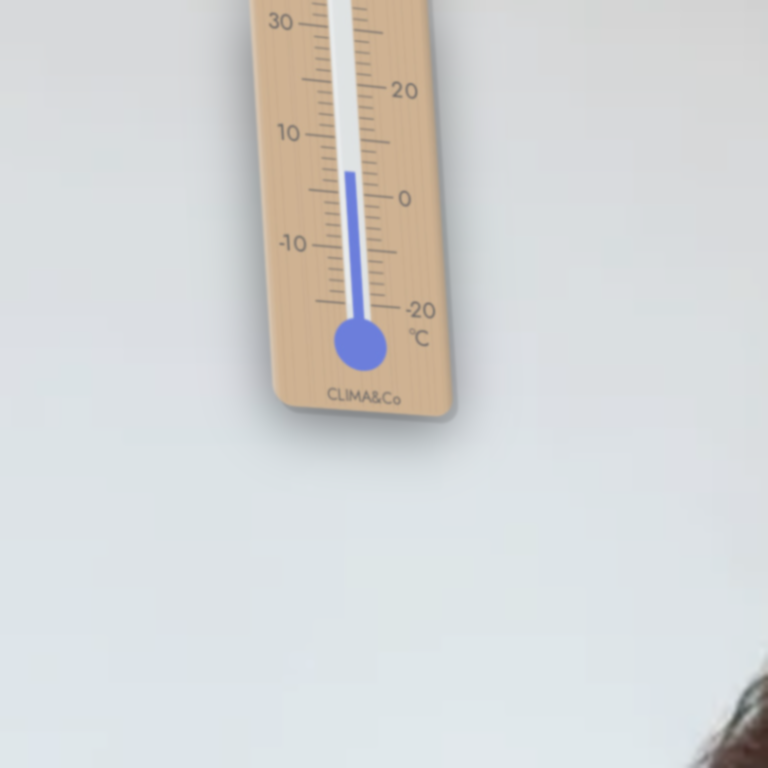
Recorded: 4 °C
